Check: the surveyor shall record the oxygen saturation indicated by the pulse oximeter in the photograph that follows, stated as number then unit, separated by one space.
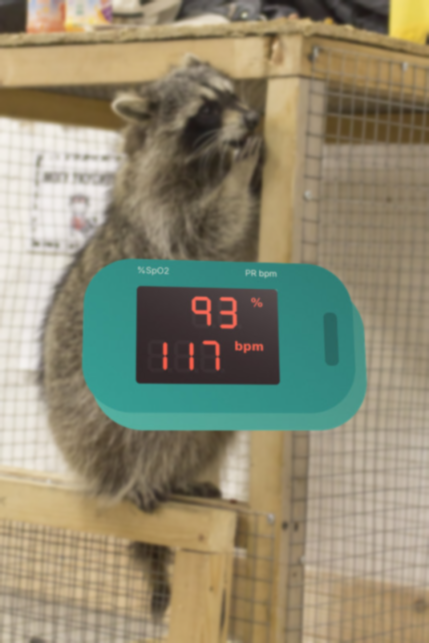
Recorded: 93 %
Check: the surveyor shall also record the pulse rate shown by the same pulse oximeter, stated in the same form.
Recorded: 117 bpm
